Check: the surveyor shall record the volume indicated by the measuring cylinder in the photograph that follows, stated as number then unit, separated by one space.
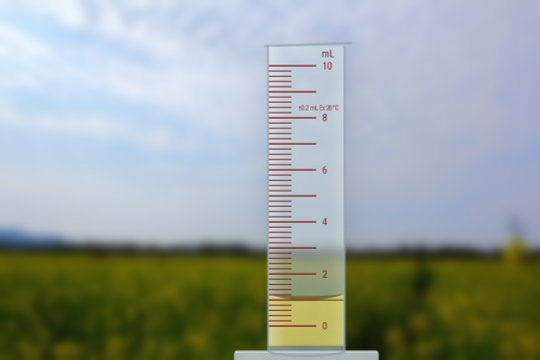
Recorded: 1 mL
